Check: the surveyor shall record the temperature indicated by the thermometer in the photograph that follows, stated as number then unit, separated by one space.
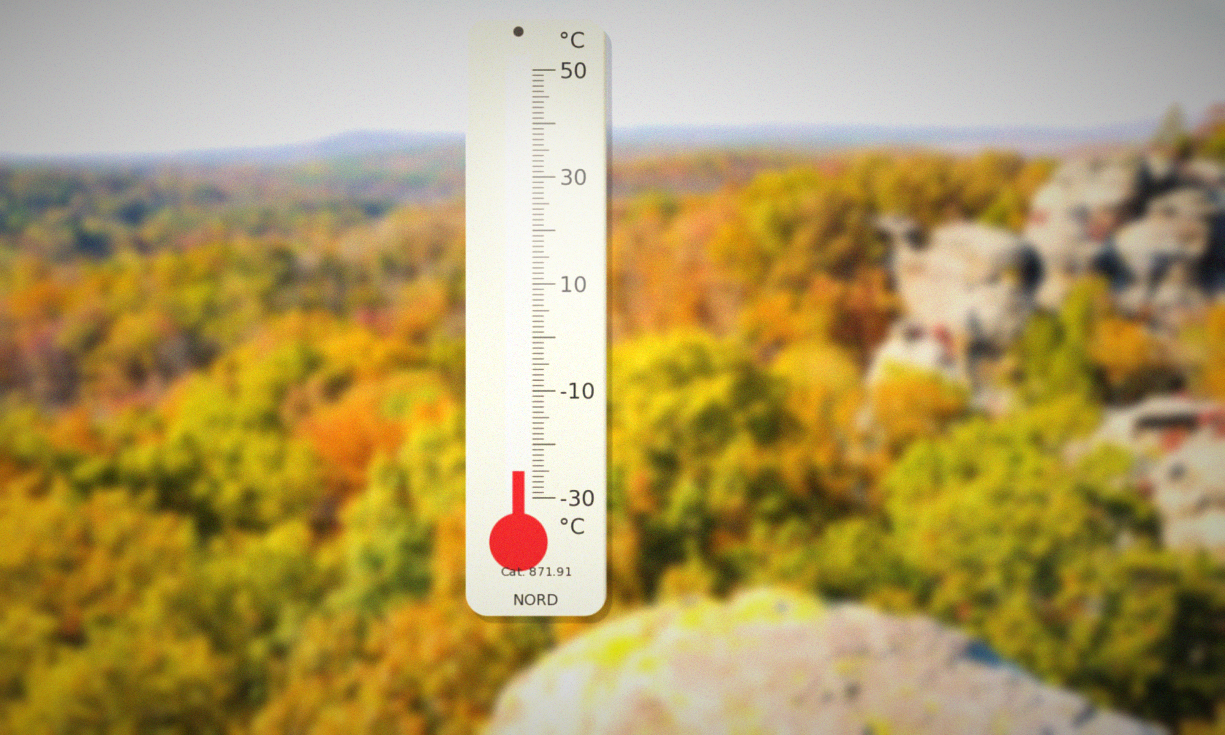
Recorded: -25 °C
